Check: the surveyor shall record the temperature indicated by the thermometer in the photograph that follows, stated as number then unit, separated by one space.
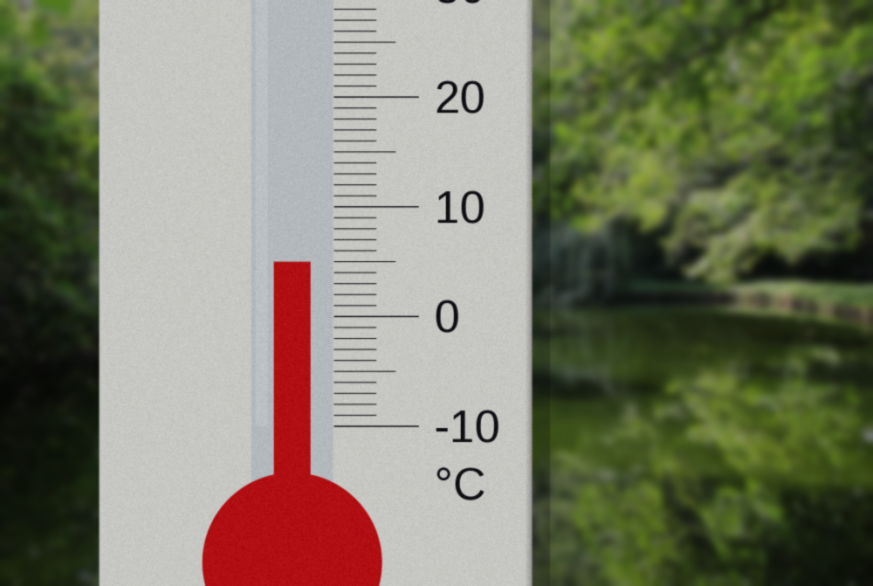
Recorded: 5 °C
